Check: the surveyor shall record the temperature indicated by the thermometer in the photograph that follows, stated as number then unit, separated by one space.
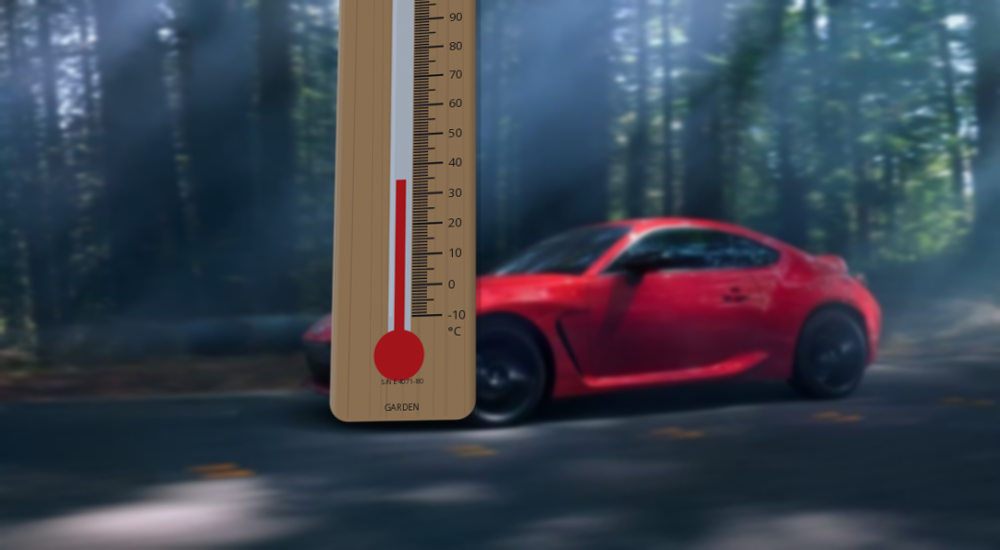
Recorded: 35 °C
